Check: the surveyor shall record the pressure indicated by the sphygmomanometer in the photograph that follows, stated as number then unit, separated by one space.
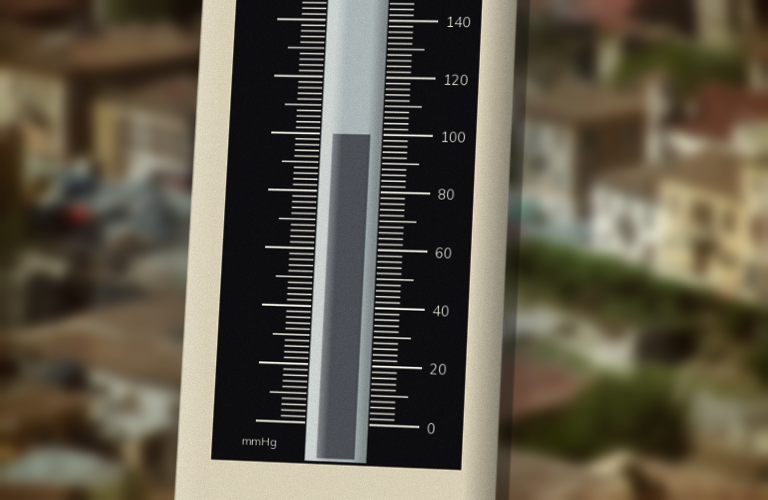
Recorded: 100 mmHg
